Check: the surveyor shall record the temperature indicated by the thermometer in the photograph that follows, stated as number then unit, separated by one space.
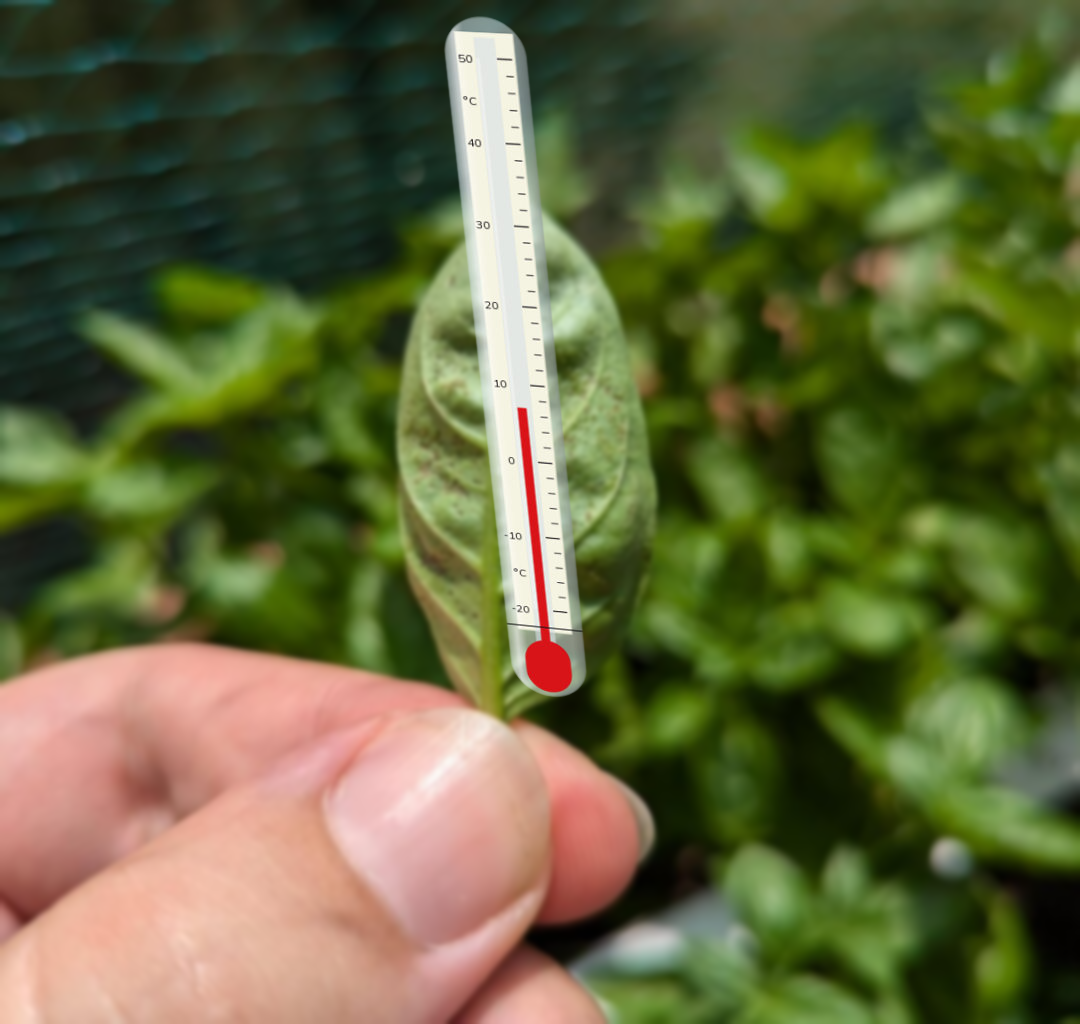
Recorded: 7 °C
